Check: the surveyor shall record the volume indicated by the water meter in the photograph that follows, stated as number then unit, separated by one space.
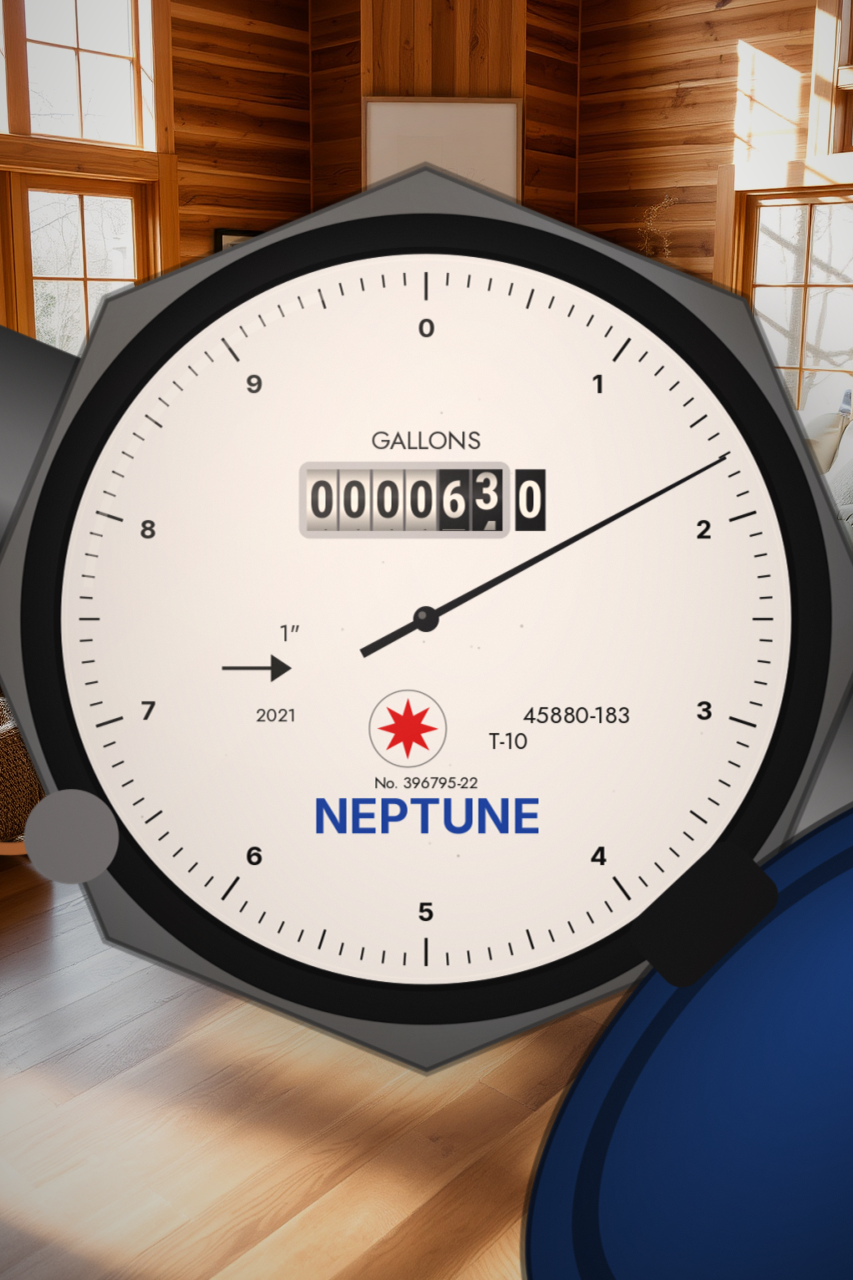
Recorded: 631.7 gal
